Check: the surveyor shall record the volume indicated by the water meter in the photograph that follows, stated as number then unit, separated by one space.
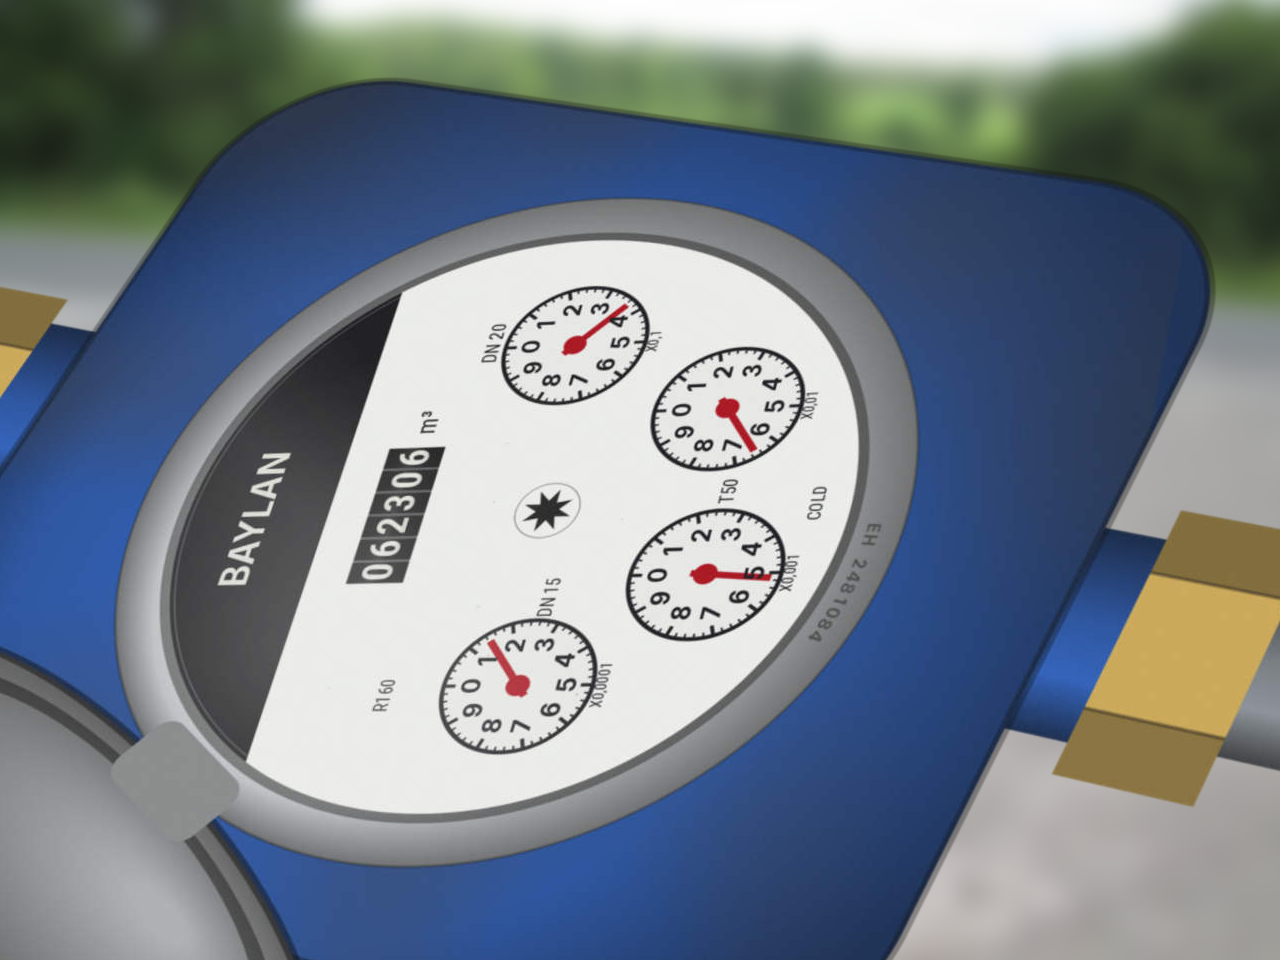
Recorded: 62306.3651 m³
